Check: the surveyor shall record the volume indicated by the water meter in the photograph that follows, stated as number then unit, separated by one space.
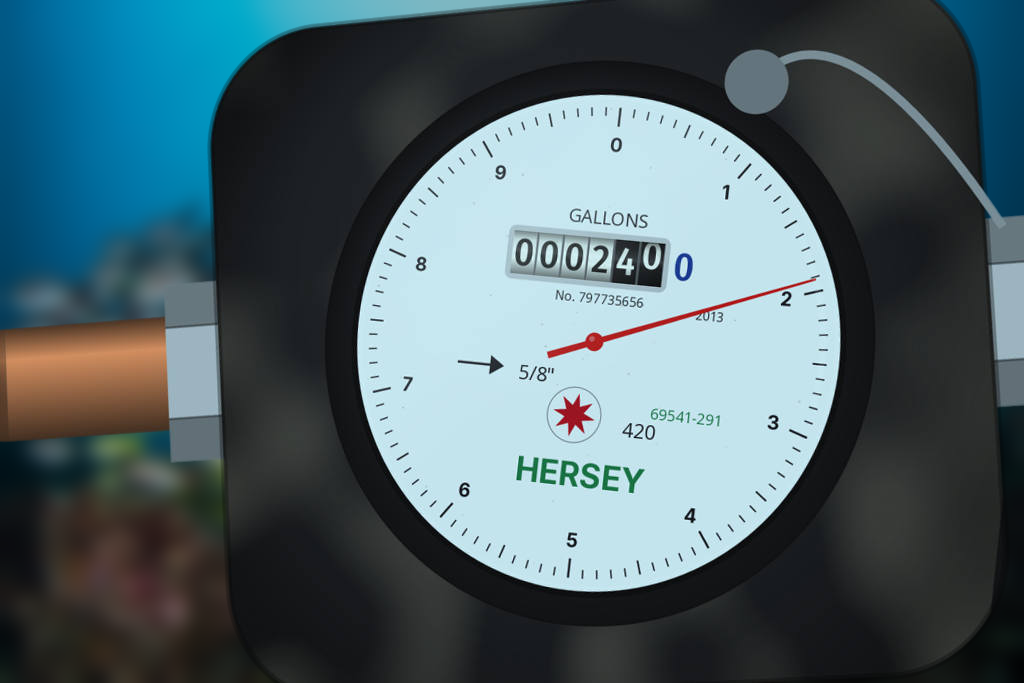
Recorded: 2401.9 gal
